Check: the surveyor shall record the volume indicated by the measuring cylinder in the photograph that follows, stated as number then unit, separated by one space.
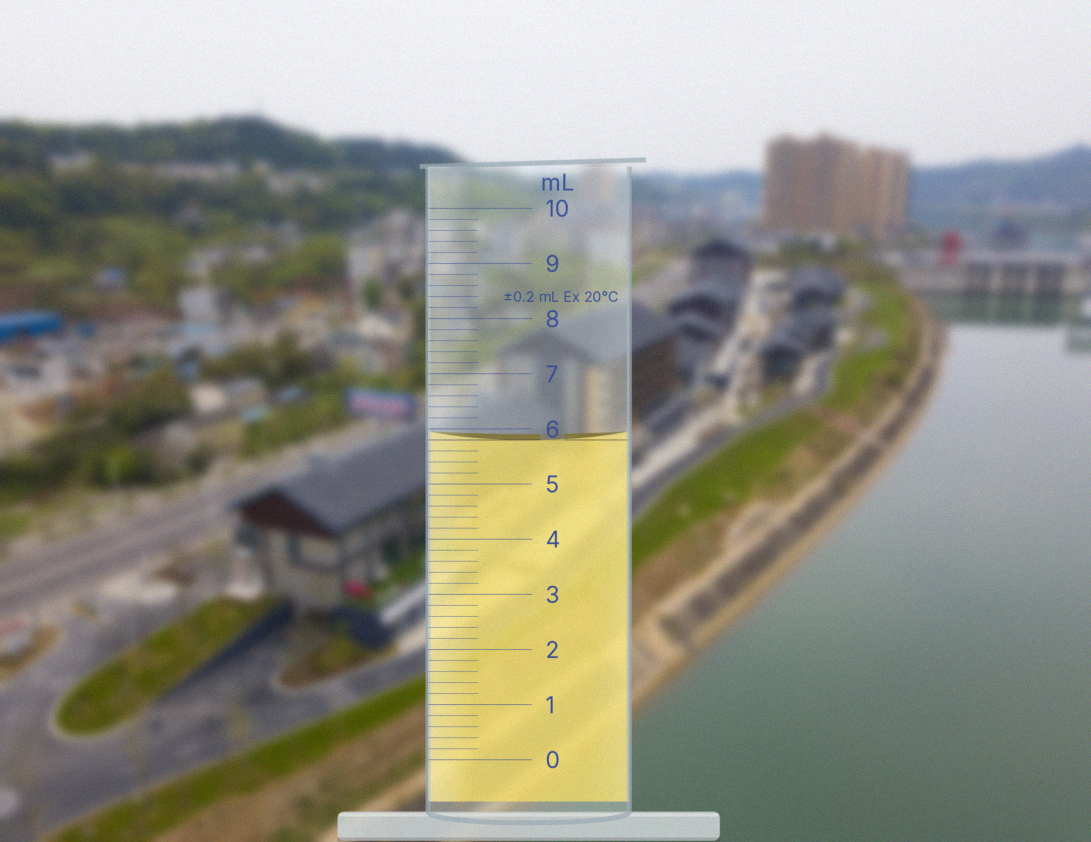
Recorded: 5.8 mL
